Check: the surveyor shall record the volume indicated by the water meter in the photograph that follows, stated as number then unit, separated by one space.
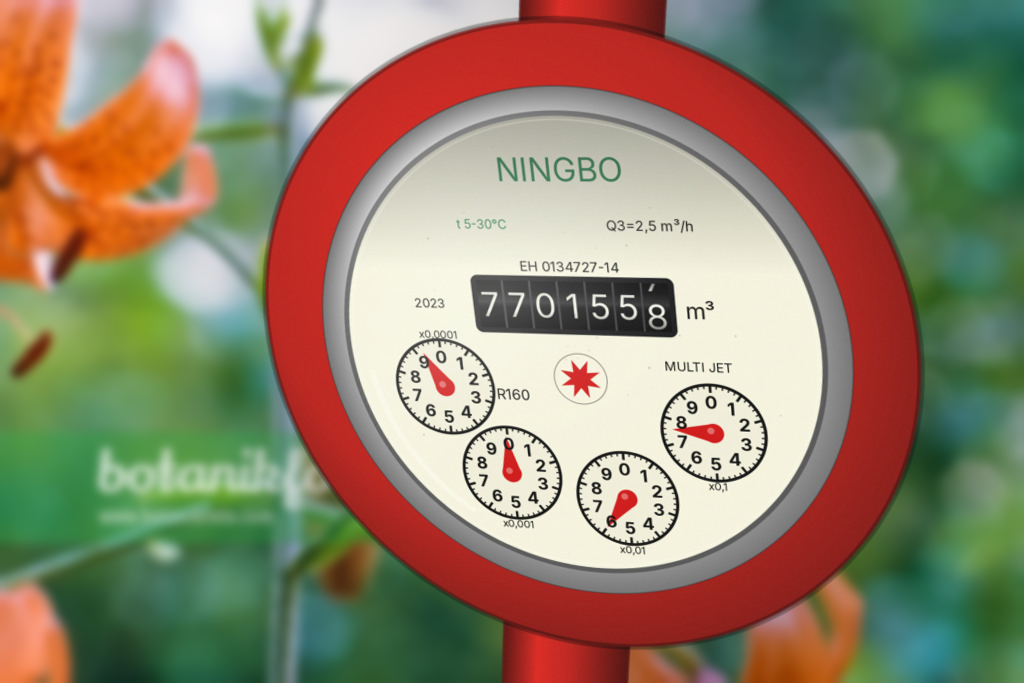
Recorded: 7701557.7599 m³
